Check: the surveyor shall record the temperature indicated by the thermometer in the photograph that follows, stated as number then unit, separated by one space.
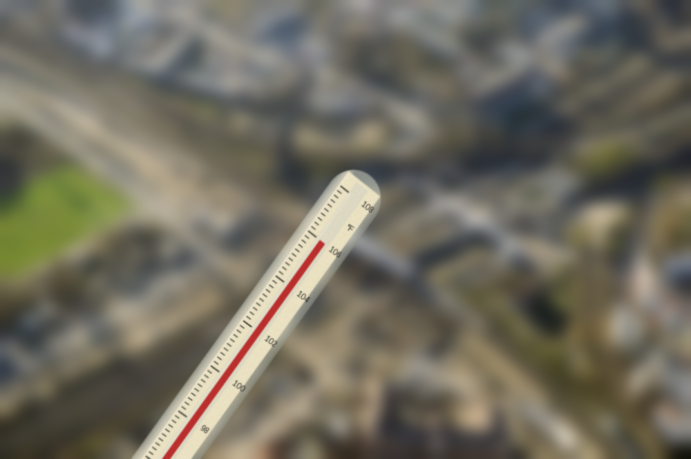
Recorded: 106 °F
